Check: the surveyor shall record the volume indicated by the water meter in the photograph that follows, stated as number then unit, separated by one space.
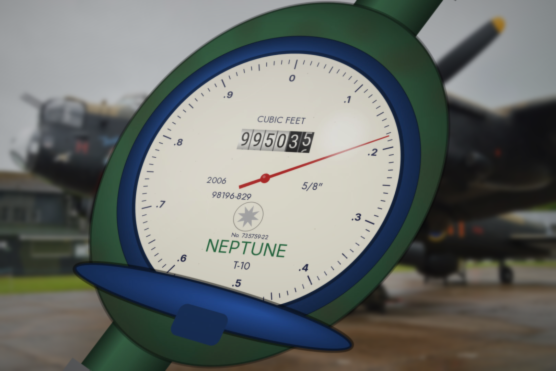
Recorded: 995035.18 ft³
